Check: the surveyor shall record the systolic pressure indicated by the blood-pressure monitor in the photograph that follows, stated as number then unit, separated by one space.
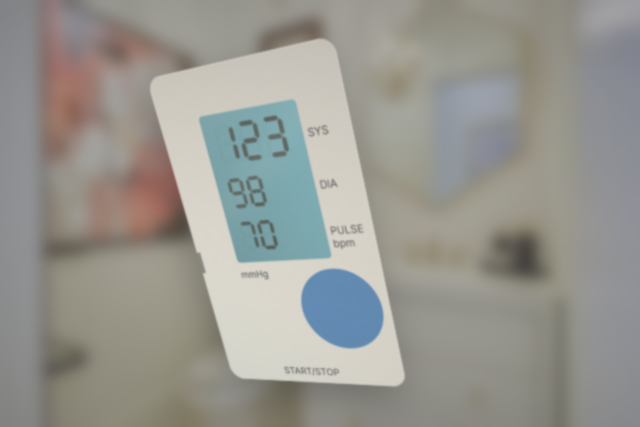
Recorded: 123 mmHg
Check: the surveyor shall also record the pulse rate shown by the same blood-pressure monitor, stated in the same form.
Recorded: 70 bpm
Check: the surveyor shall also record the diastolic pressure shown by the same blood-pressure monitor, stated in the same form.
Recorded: 98 mmHg
